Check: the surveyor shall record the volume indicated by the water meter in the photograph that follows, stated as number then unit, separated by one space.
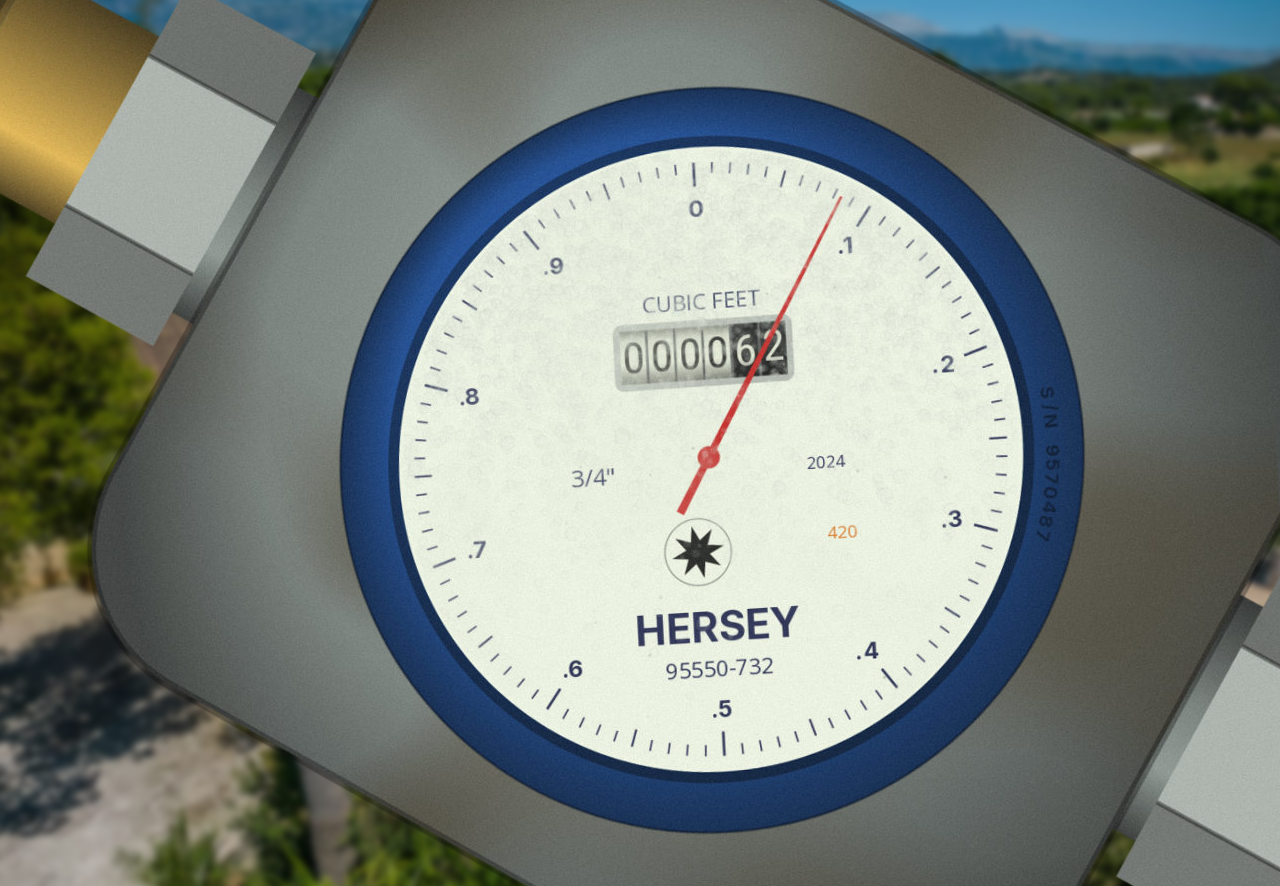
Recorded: 62.08 ft³
